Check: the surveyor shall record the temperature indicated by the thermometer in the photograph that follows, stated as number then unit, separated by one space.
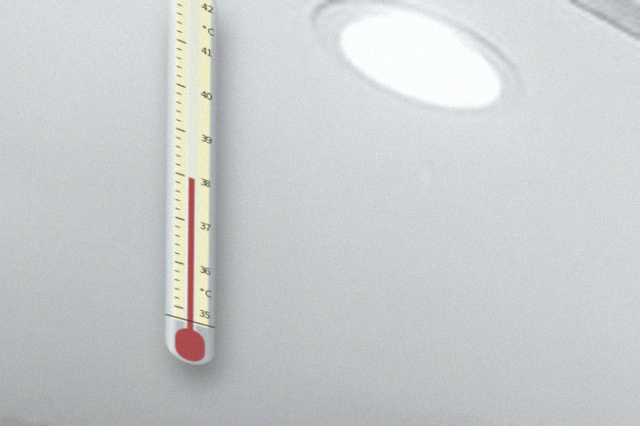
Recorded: 38 °C
